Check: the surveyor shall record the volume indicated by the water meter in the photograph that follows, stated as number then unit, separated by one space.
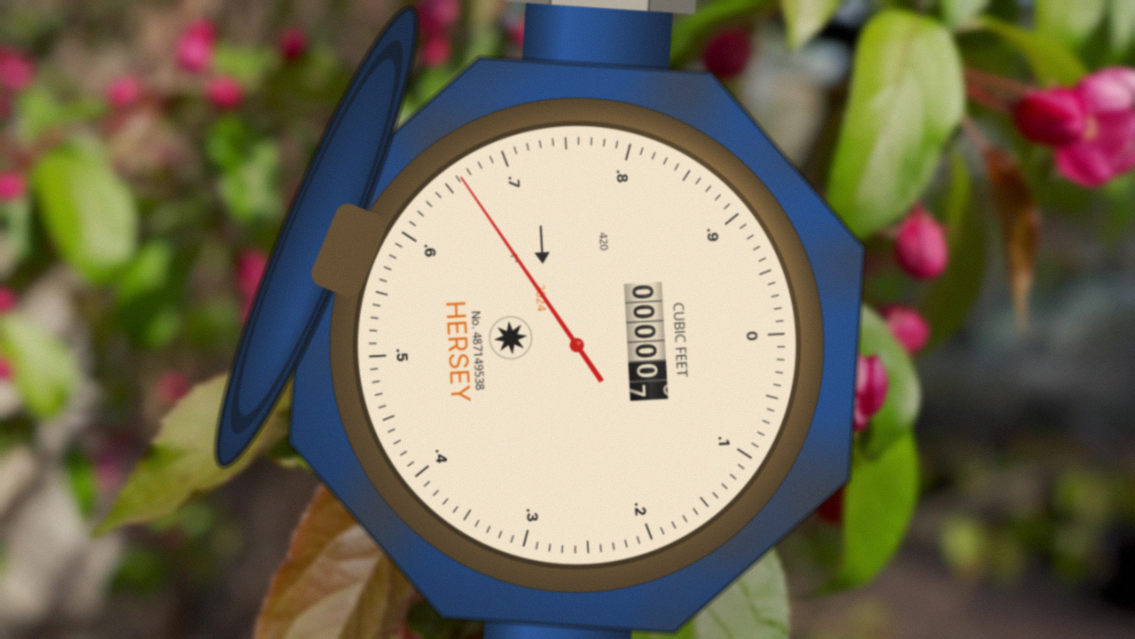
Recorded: 6.66 ft³
